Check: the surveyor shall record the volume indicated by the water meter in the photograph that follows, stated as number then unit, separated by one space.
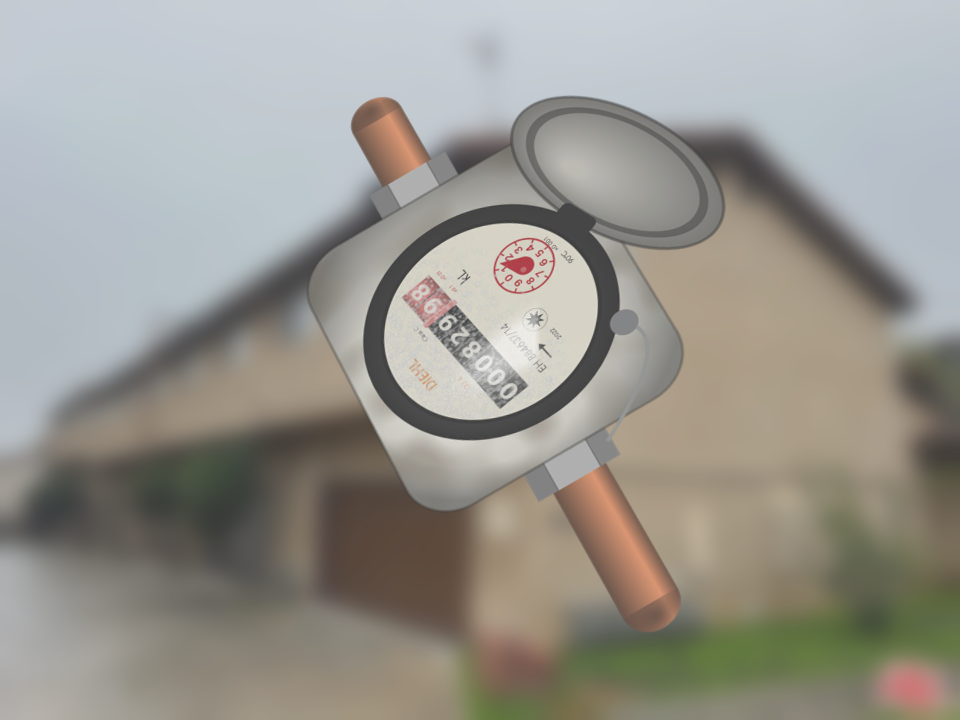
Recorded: 829.981 kL
